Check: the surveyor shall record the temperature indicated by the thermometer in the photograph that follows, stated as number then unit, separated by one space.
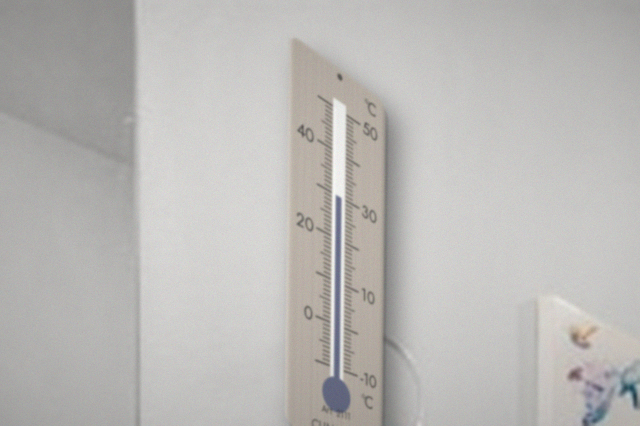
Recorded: 30 °C
